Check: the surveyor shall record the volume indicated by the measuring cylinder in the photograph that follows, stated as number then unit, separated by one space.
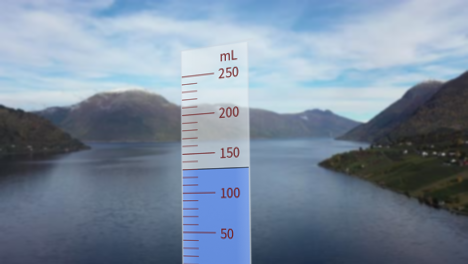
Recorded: 130 mL
